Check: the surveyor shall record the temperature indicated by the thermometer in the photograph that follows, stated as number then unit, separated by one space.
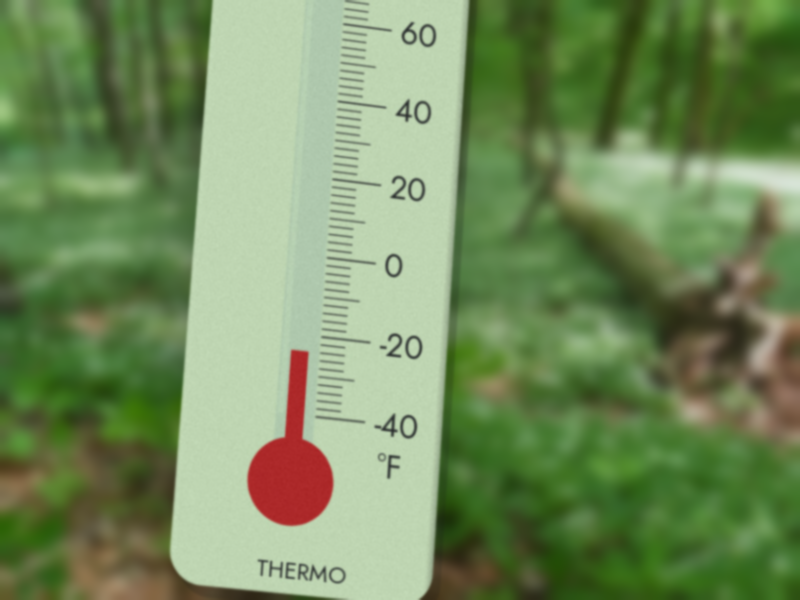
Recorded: -24 °F
